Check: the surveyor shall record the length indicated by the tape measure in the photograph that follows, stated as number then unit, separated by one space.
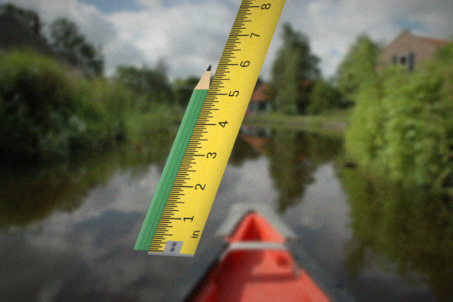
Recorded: 6 in
